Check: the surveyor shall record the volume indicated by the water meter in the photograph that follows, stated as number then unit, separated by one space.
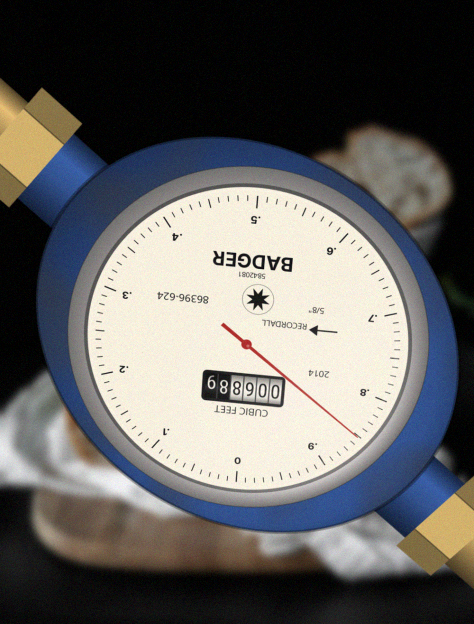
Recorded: 6888.85 ft³
